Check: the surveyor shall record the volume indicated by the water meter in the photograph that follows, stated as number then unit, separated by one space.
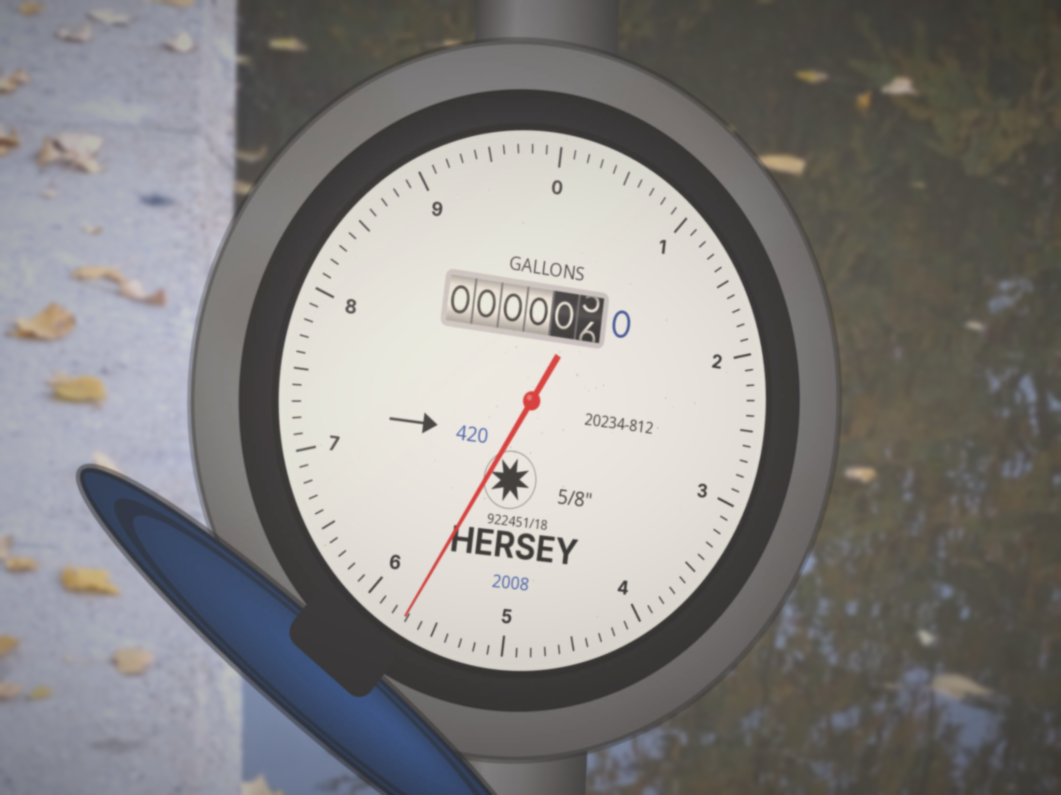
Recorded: 55.7 gal
